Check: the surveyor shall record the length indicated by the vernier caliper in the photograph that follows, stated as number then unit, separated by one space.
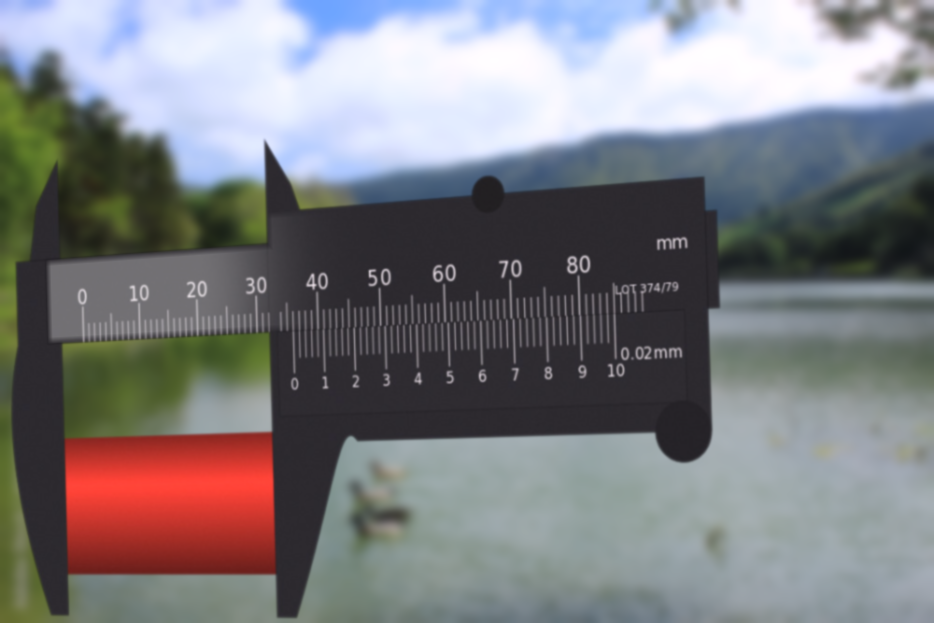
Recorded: 36.0 mm
